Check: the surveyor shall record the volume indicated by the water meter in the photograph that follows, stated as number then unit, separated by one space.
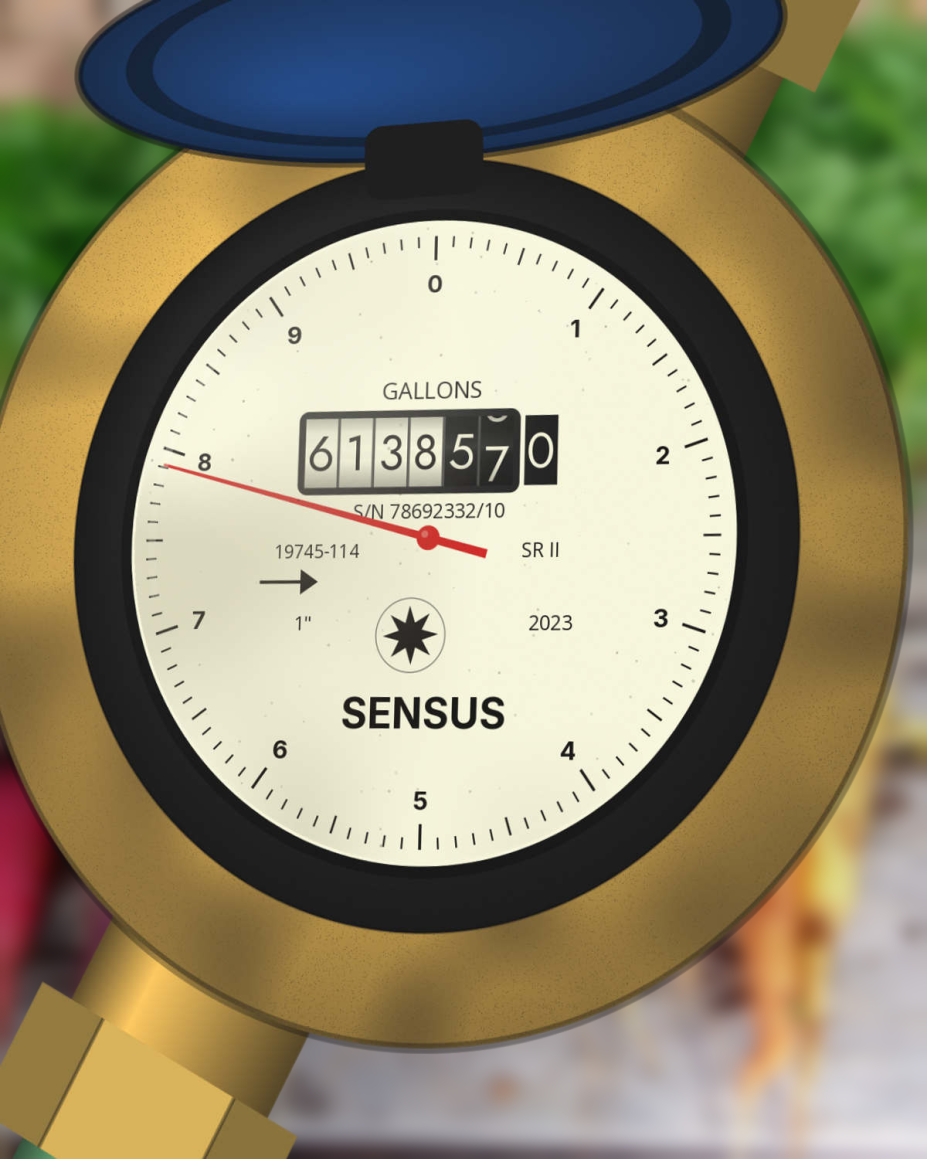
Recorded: 6138567.9 gal
